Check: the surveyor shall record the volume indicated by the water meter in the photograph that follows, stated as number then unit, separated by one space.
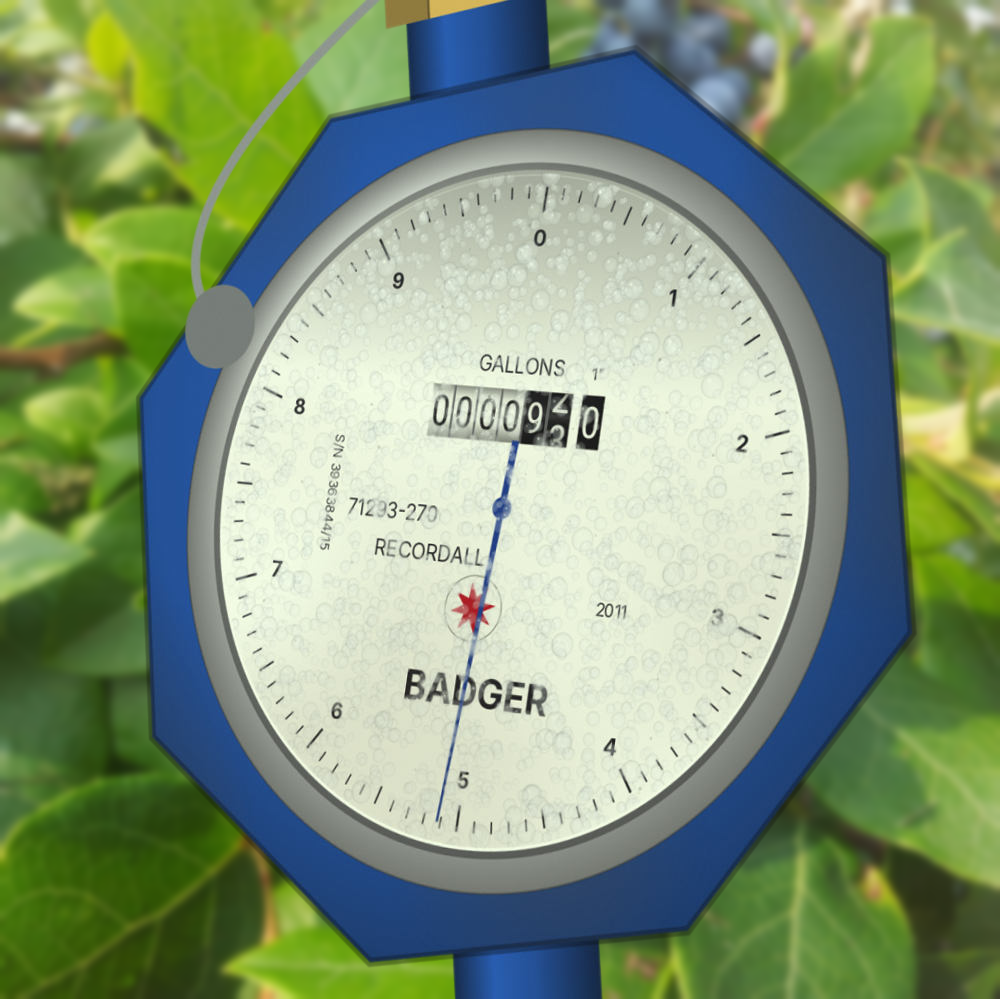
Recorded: 925.1 gal
